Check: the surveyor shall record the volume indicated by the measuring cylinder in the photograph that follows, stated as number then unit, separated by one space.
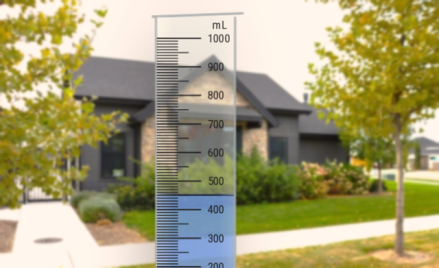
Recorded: 450 mL
